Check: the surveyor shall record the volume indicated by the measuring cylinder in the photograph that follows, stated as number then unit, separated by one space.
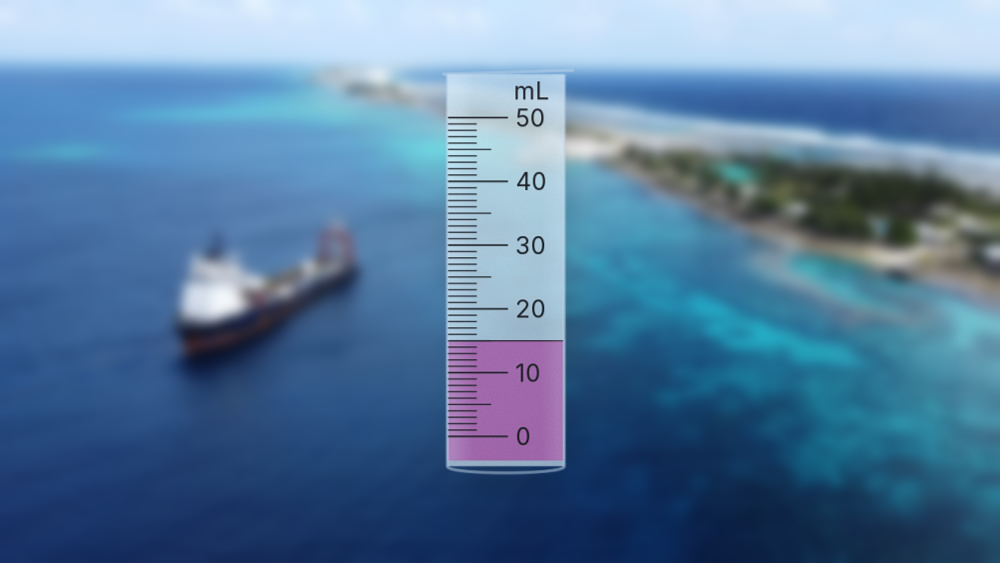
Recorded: 15 mL
